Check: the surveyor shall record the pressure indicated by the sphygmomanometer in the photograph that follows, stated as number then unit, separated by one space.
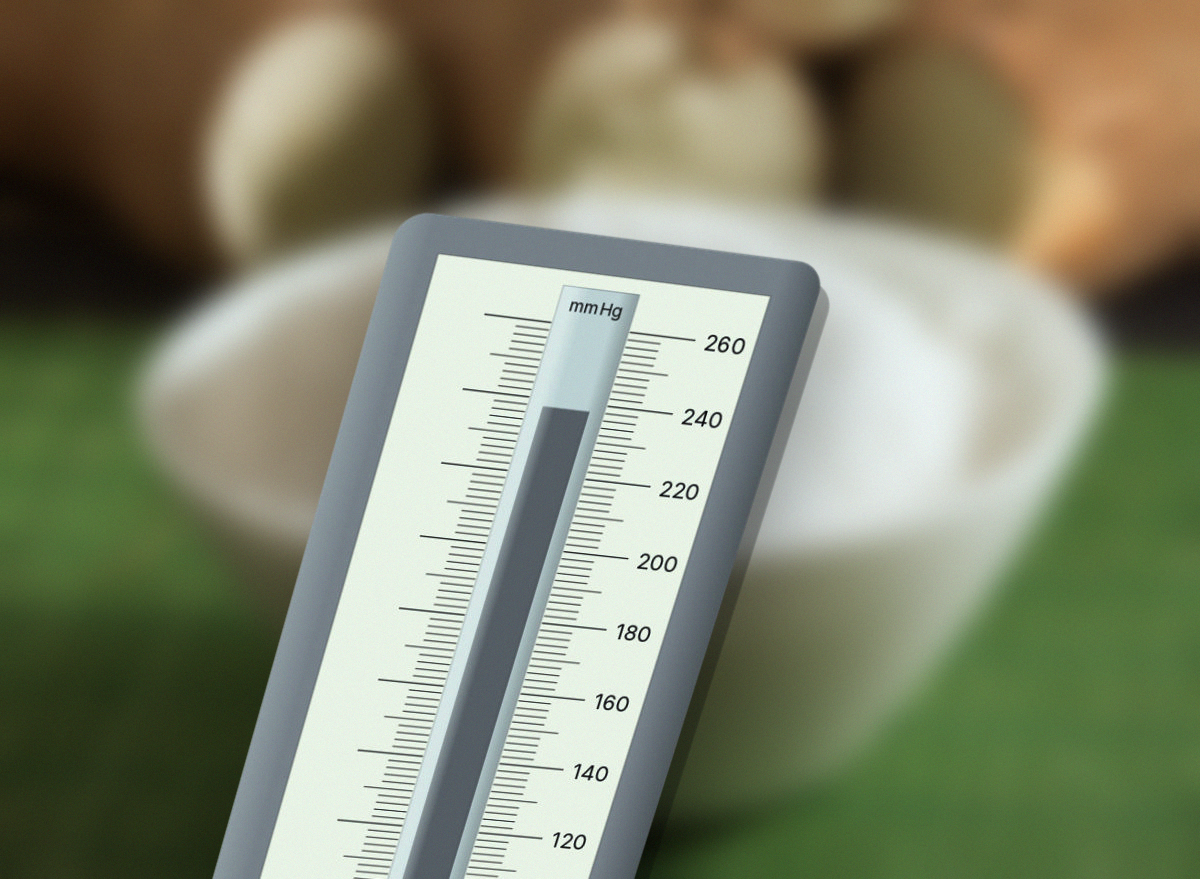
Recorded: 238 mmHg
